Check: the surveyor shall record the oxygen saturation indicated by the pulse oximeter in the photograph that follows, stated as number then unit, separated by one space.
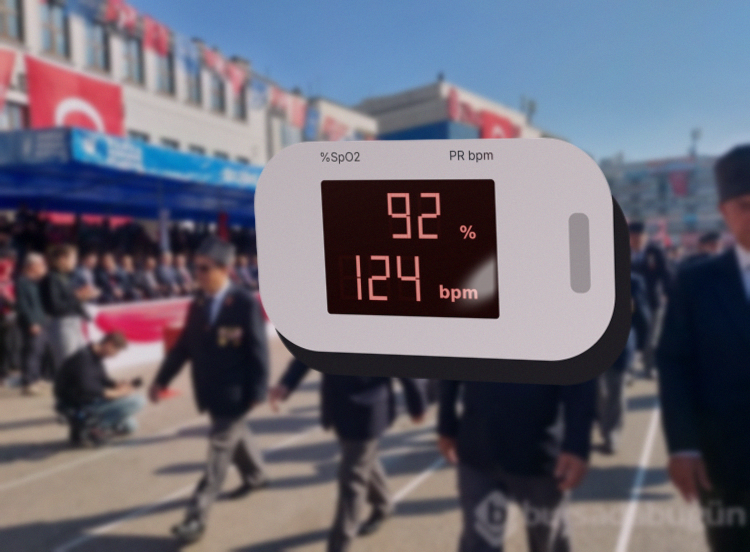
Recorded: 92 %
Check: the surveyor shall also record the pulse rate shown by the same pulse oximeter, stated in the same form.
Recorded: 124 bpm
